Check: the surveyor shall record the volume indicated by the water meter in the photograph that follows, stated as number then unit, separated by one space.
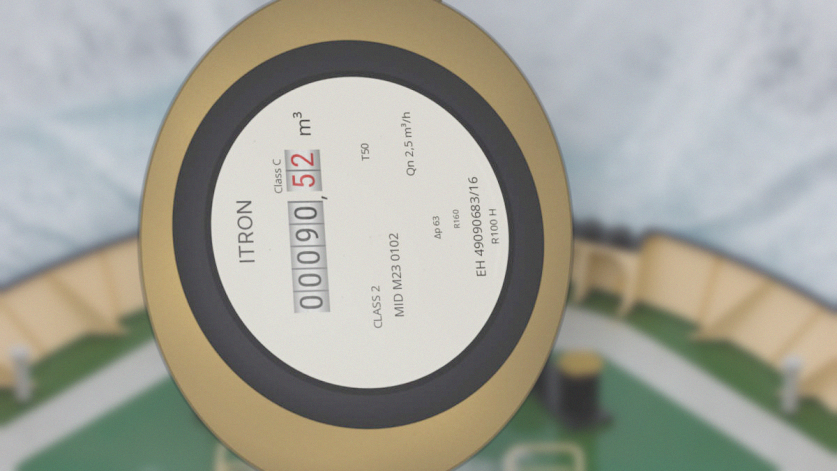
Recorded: 90.52 m³
